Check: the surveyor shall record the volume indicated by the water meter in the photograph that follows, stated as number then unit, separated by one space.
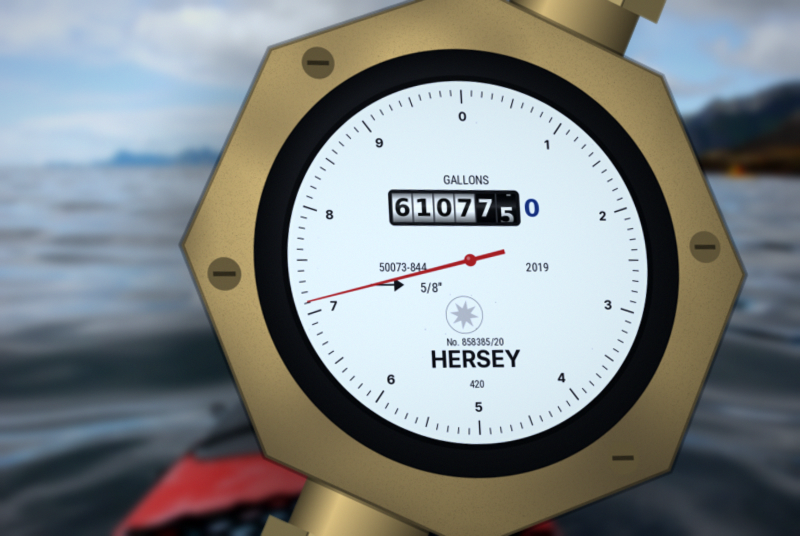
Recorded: 6107747.1 gal
